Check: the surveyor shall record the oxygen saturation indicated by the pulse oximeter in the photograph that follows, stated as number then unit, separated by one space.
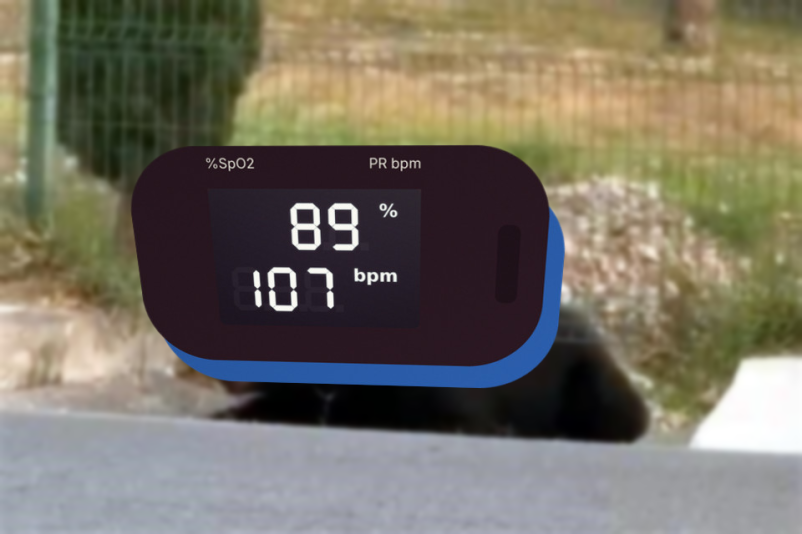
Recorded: 89 %
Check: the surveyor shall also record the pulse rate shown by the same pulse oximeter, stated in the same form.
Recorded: 107 bpm
